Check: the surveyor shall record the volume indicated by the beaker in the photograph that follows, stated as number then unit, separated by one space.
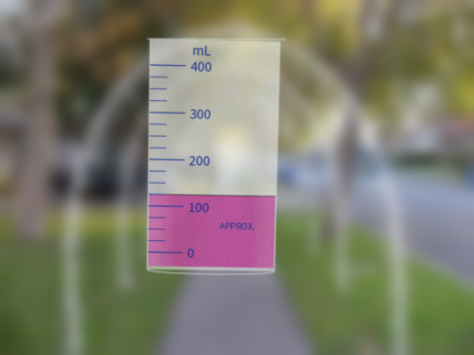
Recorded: 125 mL
